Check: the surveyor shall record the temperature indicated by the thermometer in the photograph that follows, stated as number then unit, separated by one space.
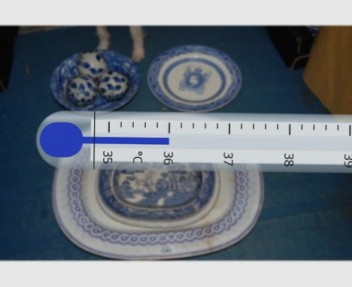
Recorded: 36 °C
